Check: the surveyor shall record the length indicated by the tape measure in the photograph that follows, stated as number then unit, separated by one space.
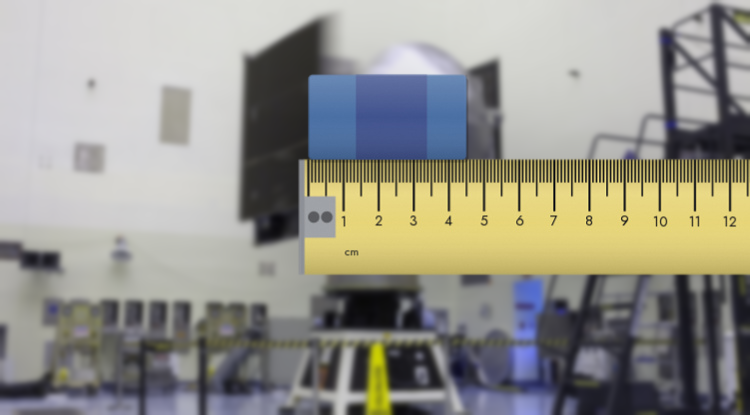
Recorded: 4.5 cm
